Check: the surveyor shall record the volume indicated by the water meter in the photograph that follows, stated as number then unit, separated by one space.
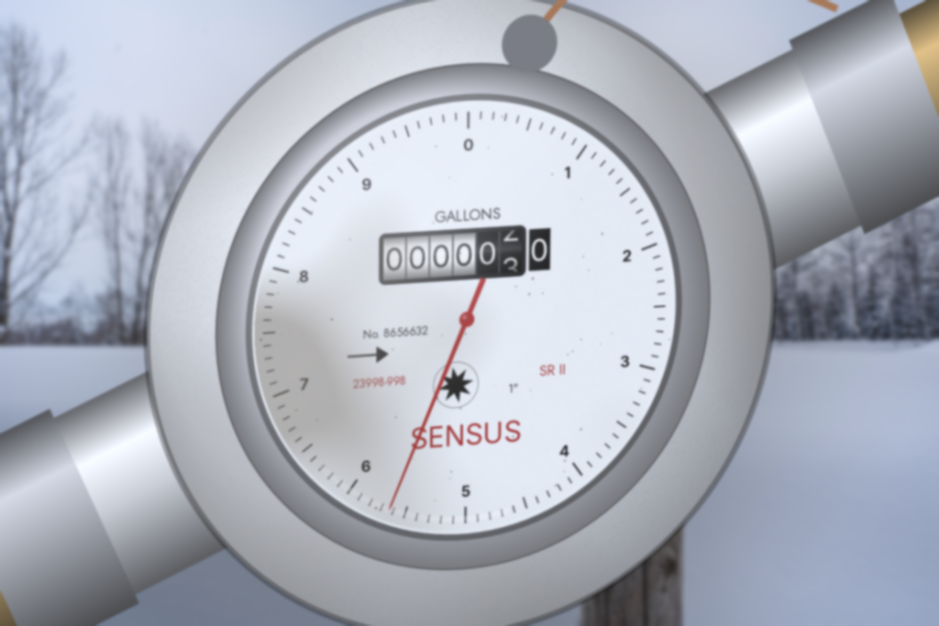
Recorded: 25.6 gal
